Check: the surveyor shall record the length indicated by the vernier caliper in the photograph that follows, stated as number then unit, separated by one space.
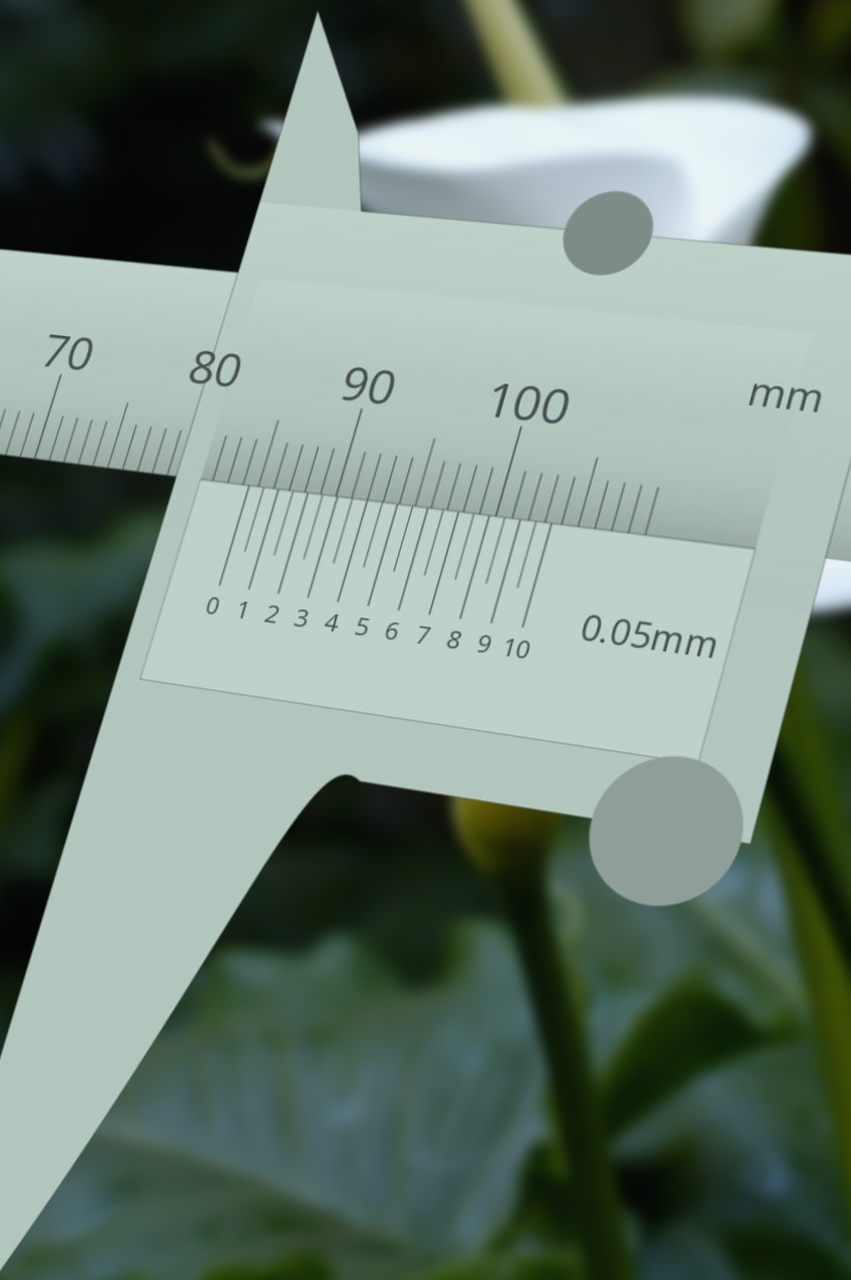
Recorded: 84.4 mm
